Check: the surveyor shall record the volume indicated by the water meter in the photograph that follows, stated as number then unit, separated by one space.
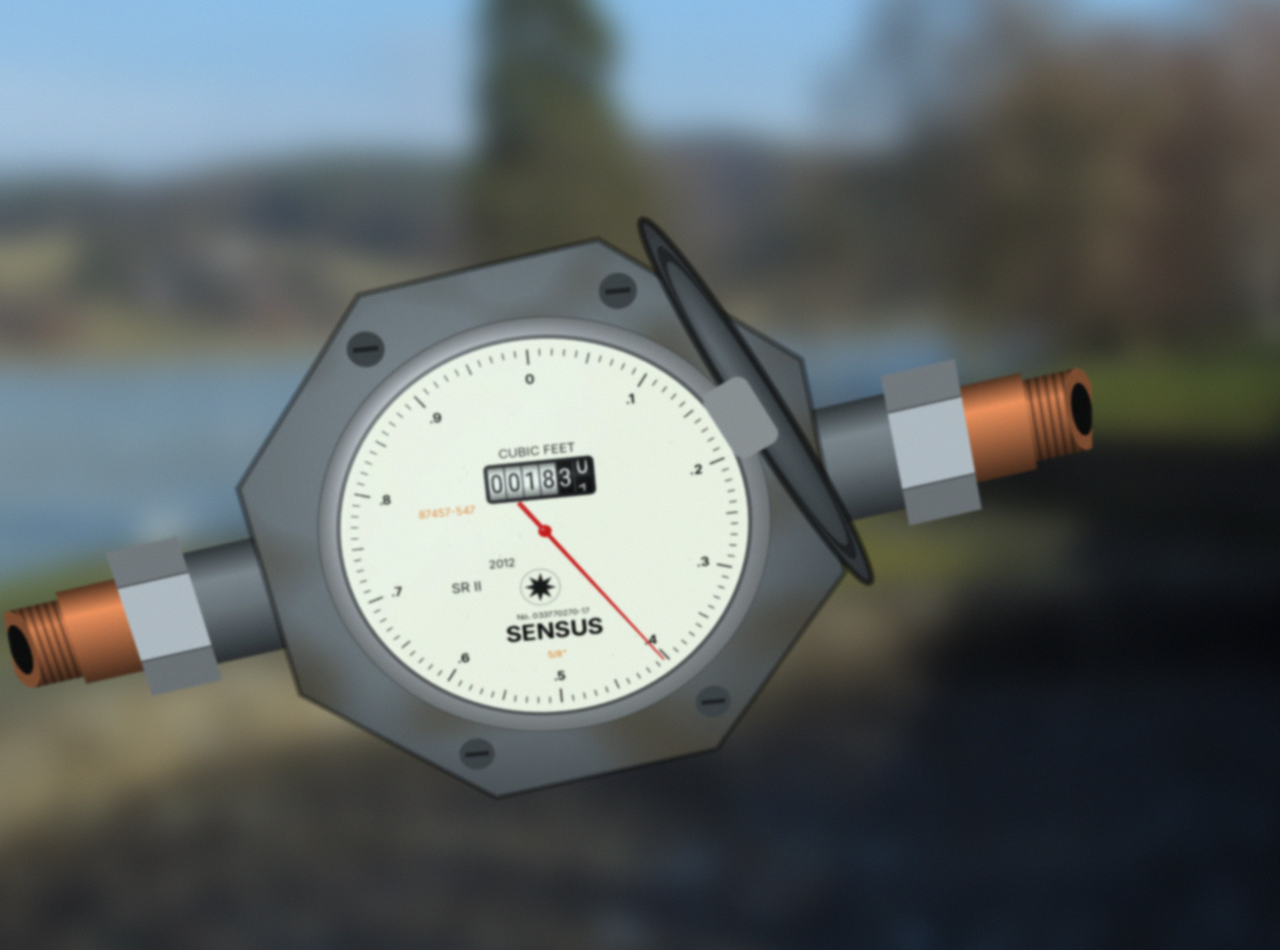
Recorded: 1830.40 ft³
